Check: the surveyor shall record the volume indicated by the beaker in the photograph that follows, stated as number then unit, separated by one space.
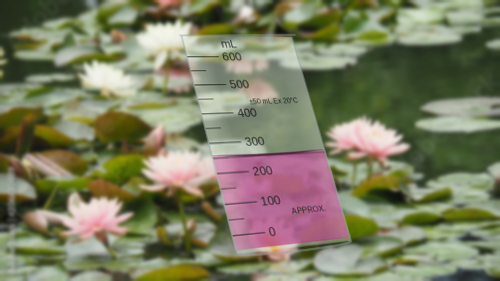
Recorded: 250 mL
